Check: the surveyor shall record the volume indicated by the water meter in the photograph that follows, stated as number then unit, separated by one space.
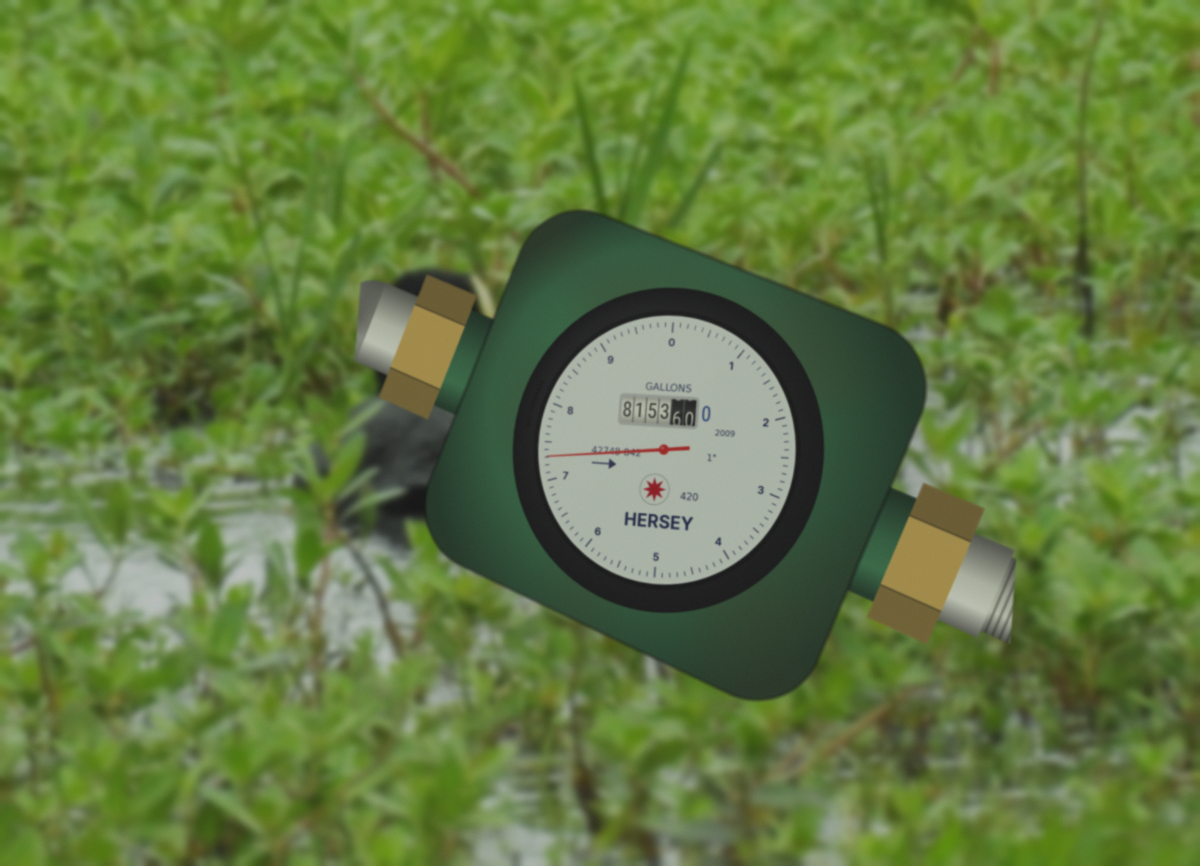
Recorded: 8153597.3 gal
